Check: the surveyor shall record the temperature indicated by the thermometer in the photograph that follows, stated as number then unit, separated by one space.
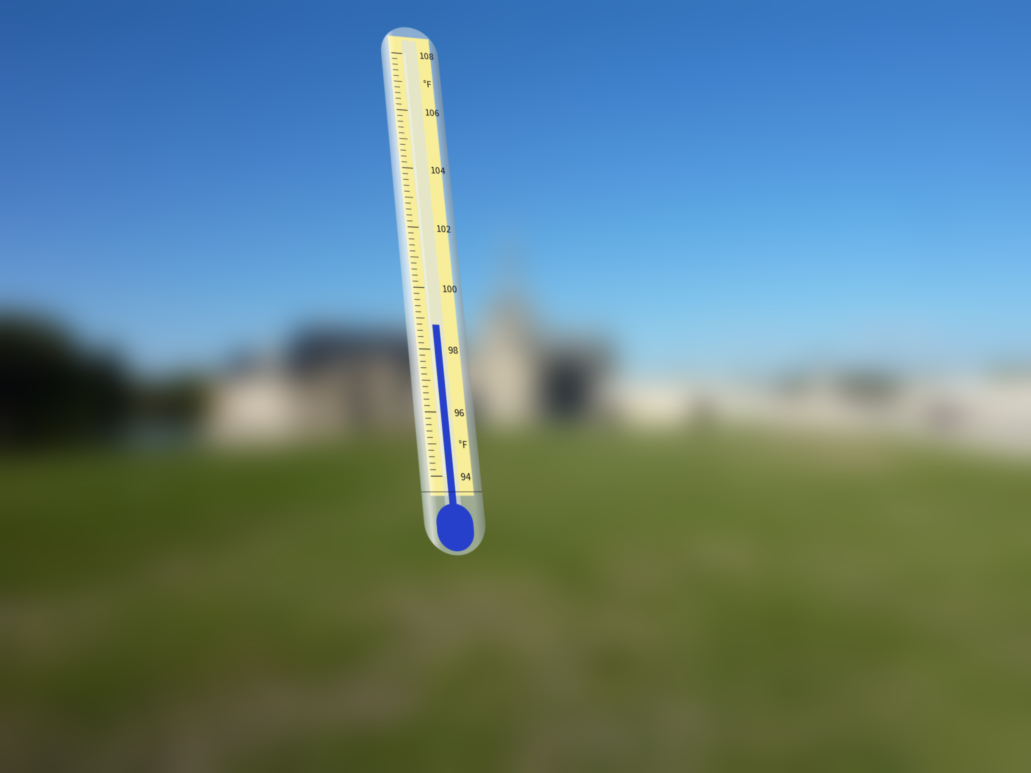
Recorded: 98.8 °F
